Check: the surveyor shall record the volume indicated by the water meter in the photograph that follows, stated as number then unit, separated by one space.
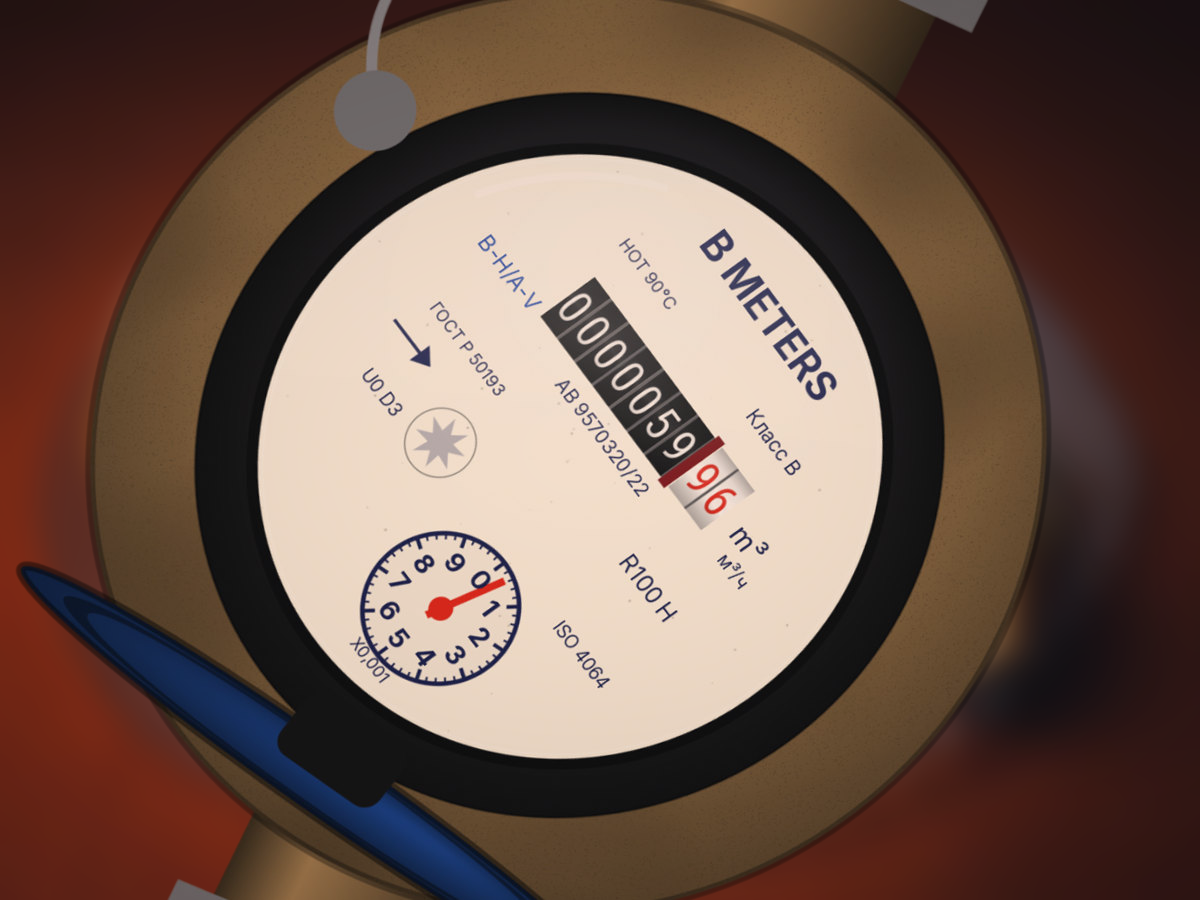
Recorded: 59.960 m³
